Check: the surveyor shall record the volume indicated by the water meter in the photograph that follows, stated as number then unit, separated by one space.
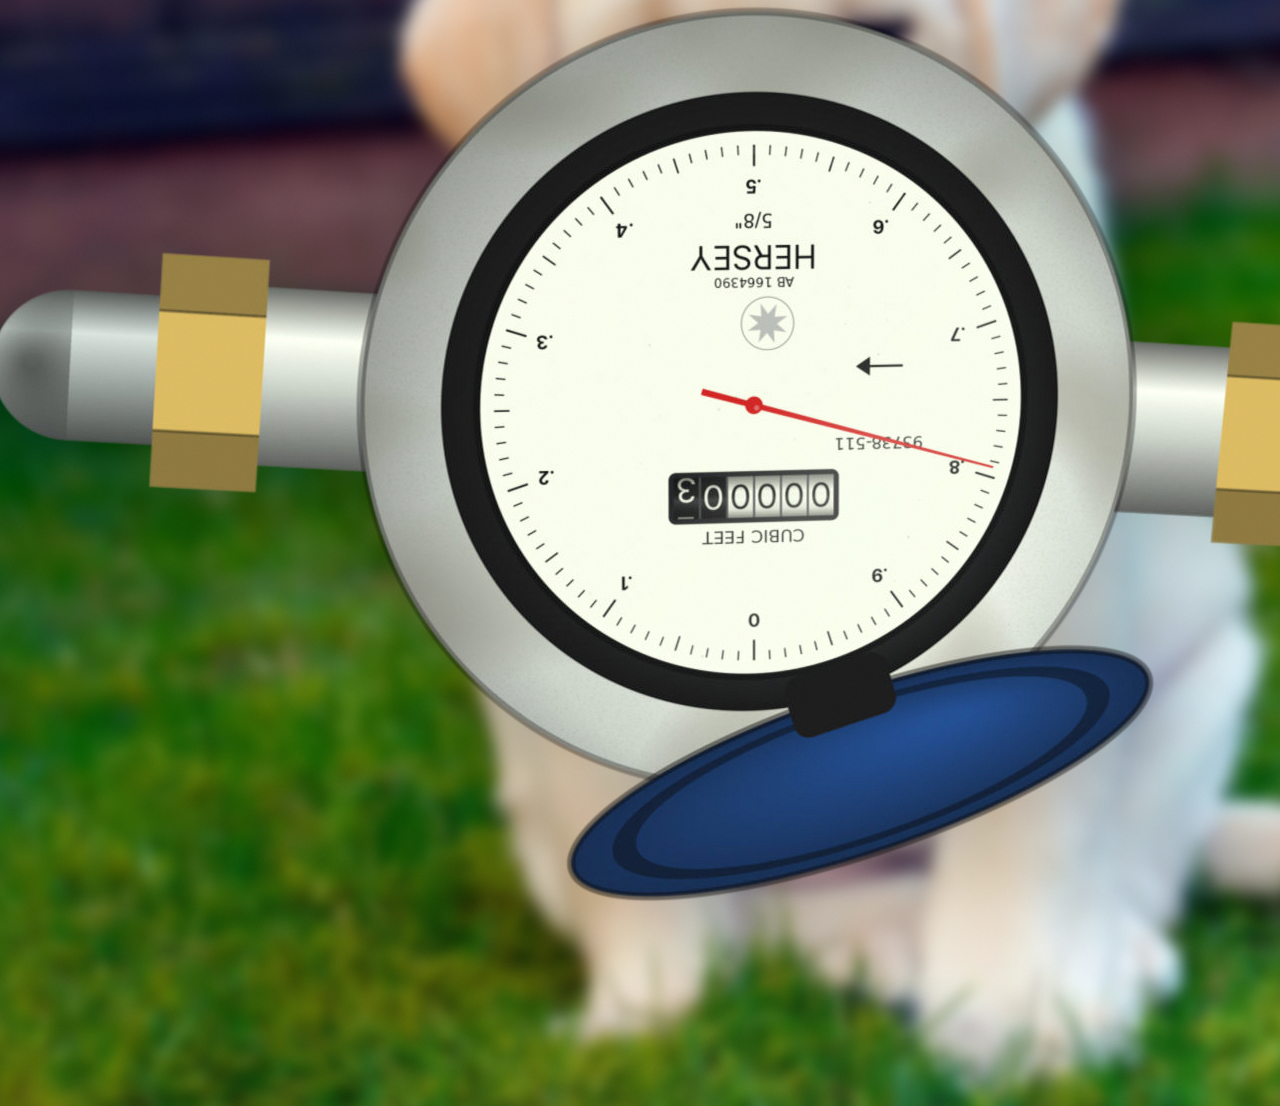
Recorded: 2.79 ft³
